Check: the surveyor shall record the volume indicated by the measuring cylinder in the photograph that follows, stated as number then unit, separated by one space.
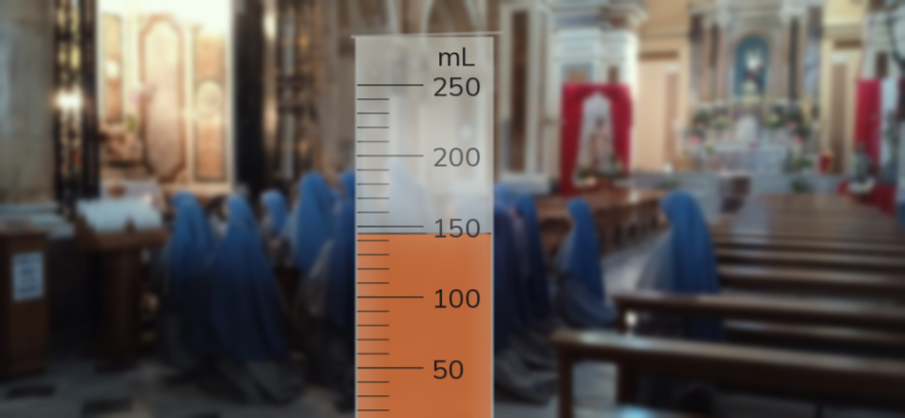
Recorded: 145 mL
